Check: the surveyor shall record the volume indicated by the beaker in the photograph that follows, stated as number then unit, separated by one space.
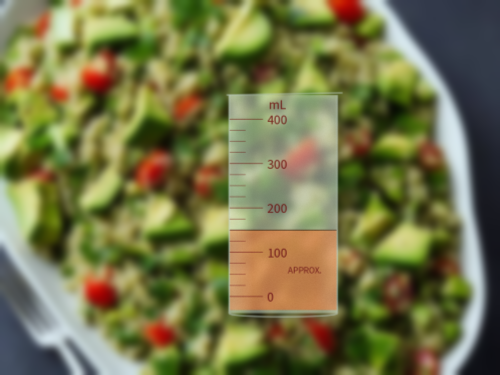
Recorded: 150 mL
